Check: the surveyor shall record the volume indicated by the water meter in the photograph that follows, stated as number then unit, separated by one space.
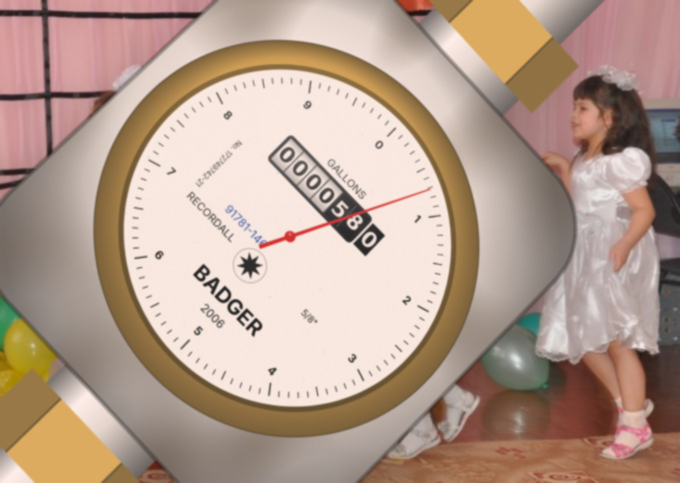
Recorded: 580.7 gal
